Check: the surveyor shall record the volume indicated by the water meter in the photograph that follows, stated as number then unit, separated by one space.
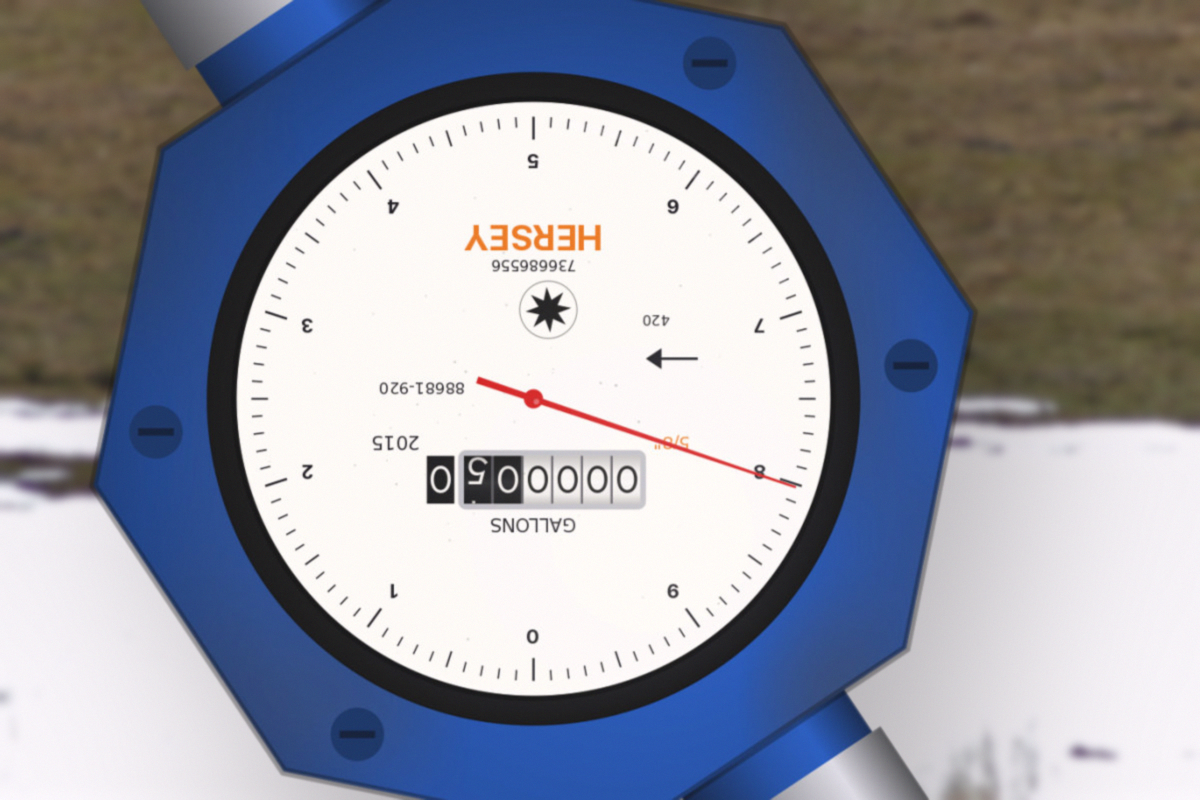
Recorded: 48.0 gal
